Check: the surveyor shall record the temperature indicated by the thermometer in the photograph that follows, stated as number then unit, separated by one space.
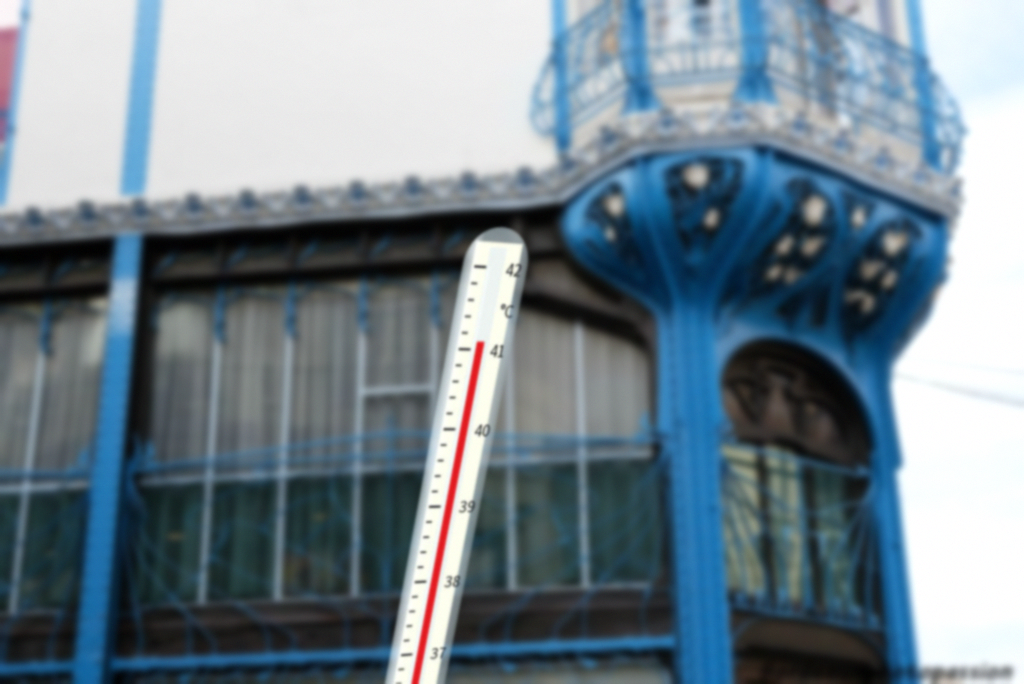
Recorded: 41.1 °C
